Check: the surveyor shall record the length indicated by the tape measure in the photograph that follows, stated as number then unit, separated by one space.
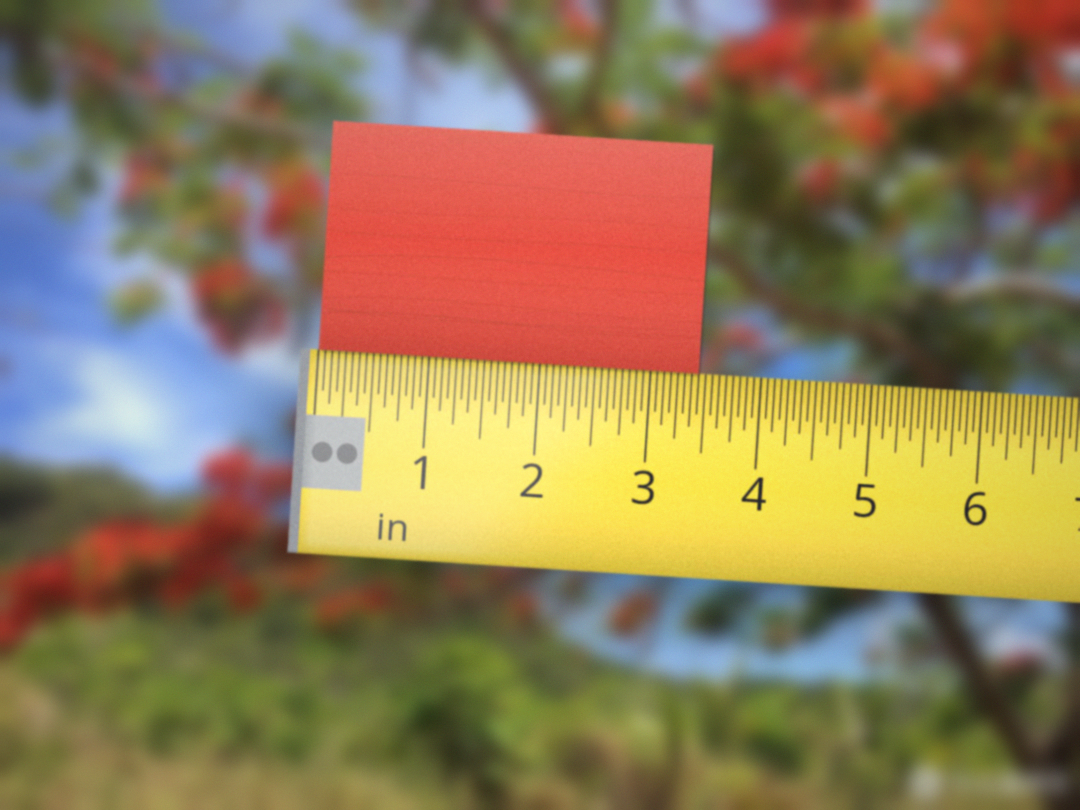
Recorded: 3.4375 in
